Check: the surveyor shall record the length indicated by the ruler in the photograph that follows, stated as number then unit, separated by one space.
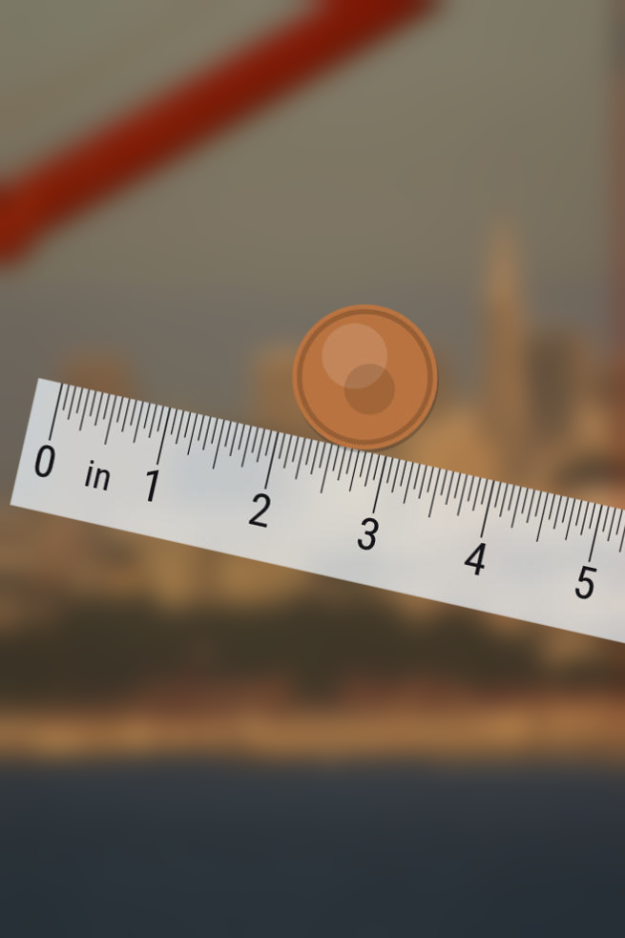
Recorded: 1.3125 in
